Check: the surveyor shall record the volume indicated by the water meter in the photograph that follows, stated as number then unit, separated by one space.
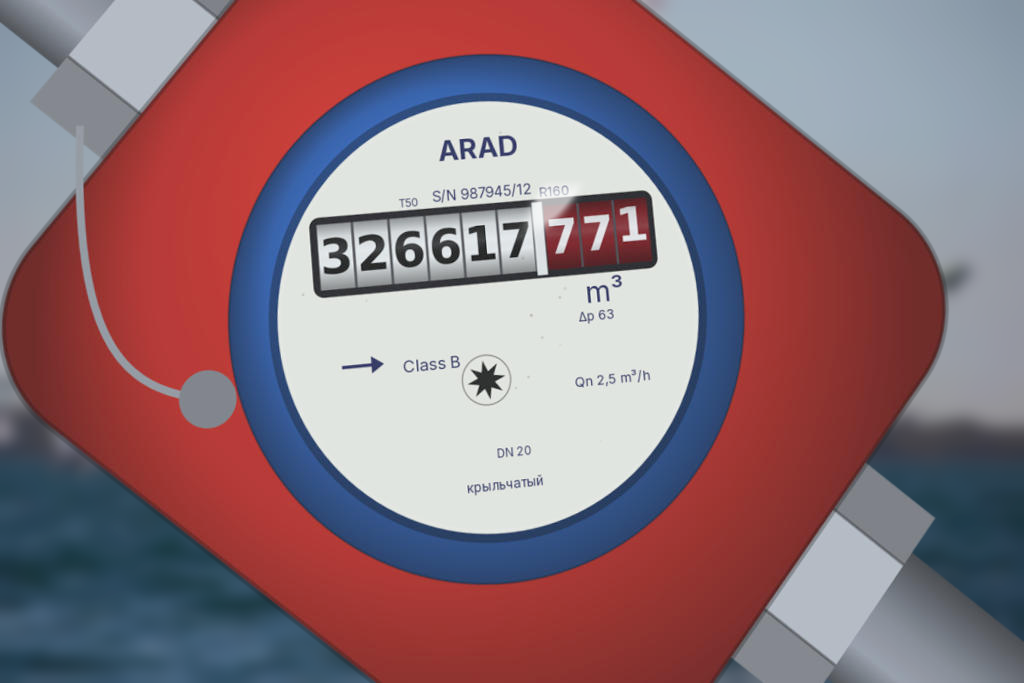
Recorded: 326617.771 m³
